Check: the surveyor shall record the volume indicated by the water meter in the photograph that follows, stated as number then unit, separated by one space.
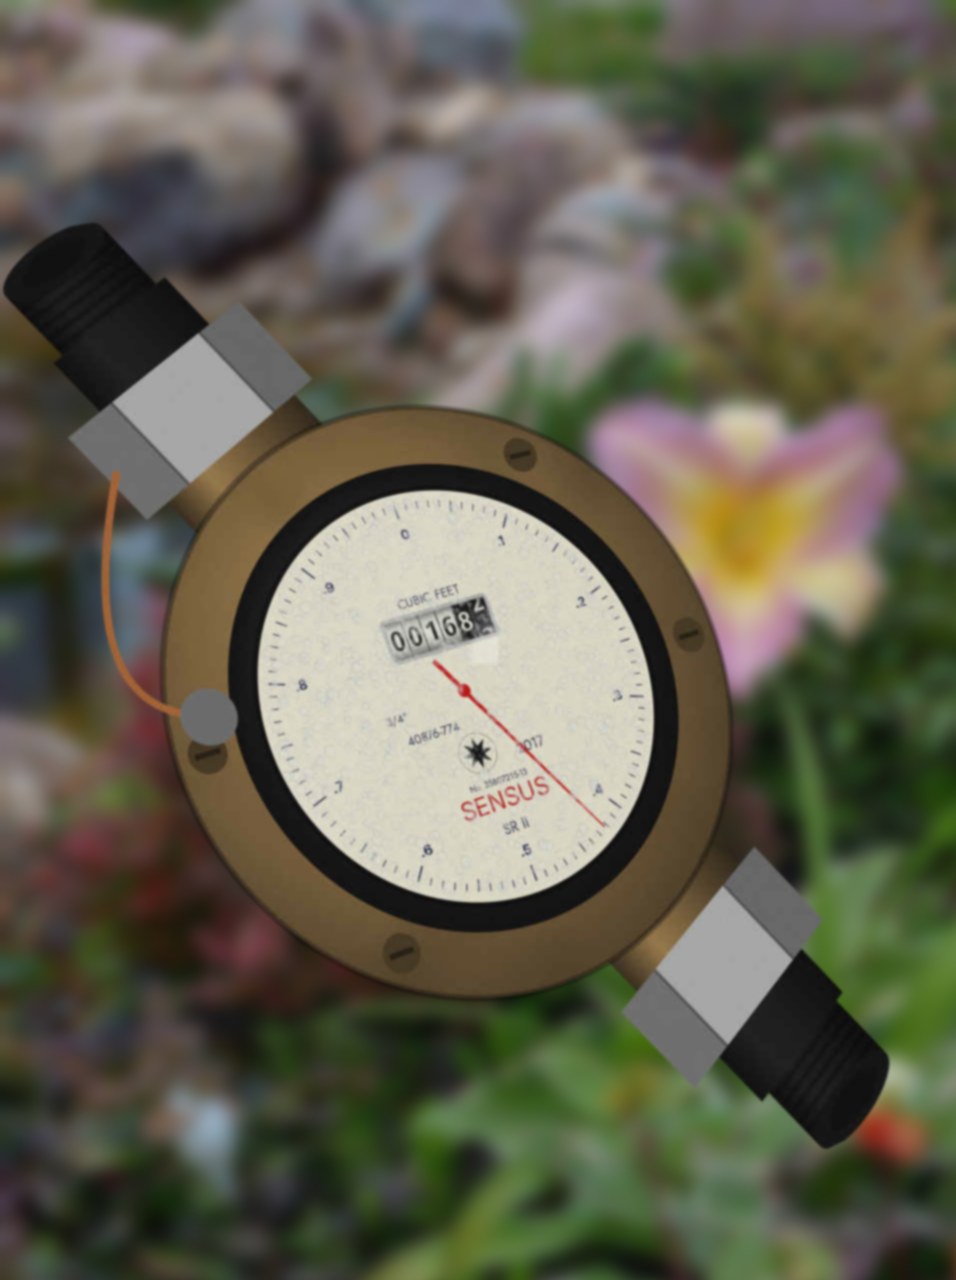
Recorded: 1682.42 ft³
